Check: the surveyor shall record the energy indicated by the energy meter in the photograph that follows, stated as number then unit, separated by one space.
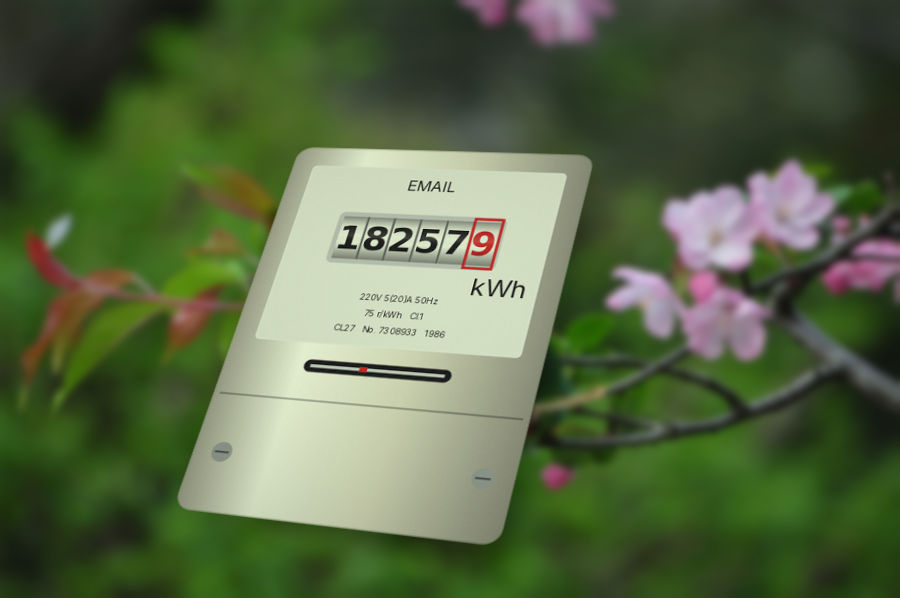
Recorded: 18257.9 kWh
